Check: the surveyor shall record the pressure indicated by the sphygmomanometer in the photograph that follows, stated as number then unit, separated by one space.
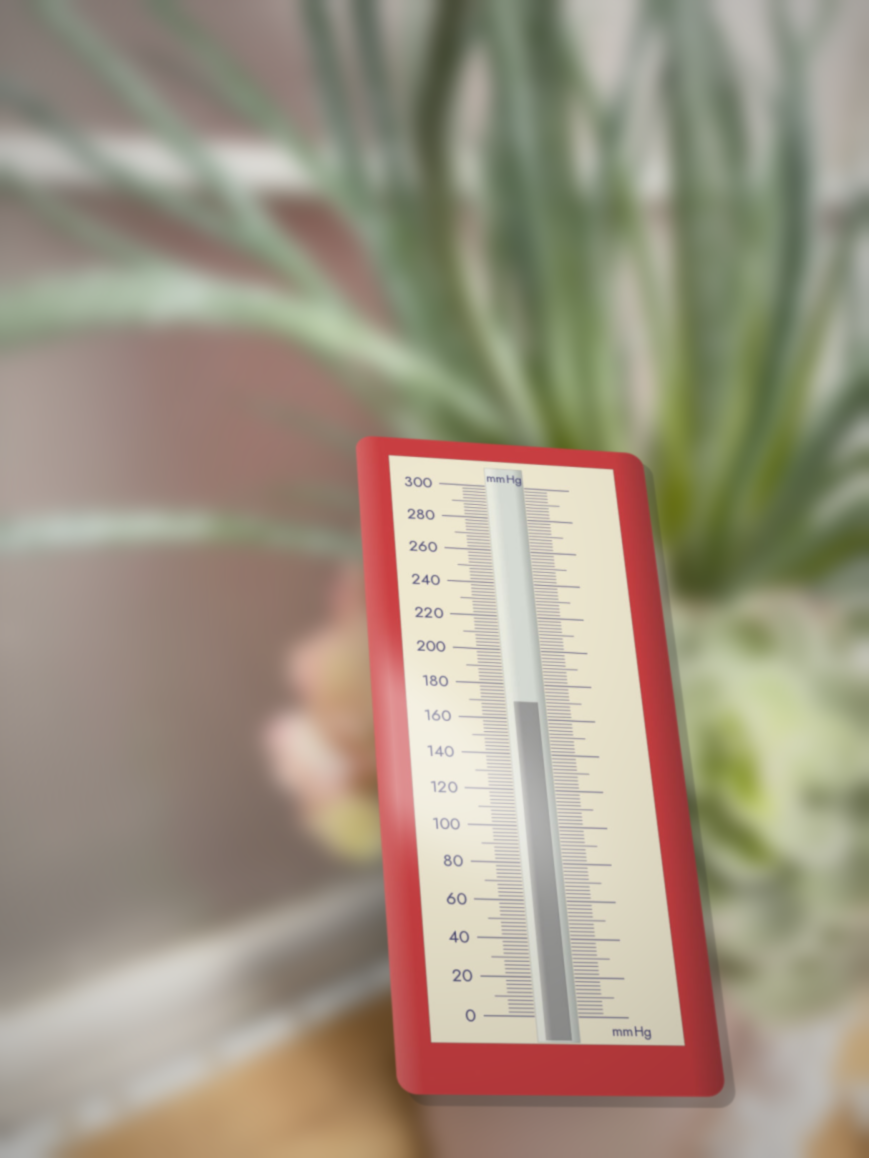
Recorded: 170 mmHg
